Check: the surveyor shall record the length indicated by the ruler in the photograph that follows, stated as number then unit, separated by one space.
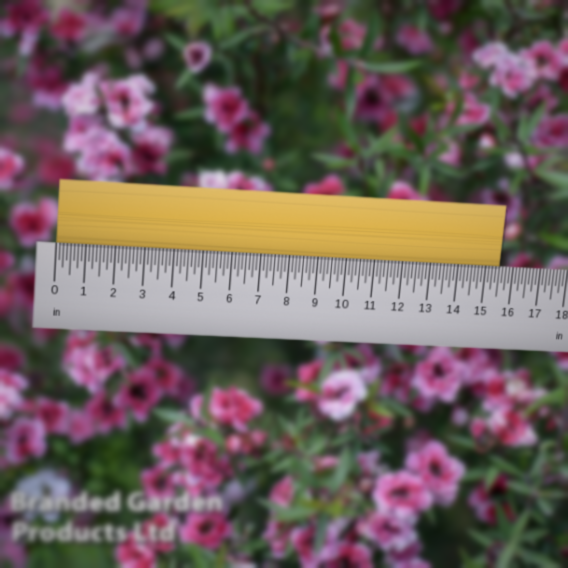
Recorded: 15.5 in
